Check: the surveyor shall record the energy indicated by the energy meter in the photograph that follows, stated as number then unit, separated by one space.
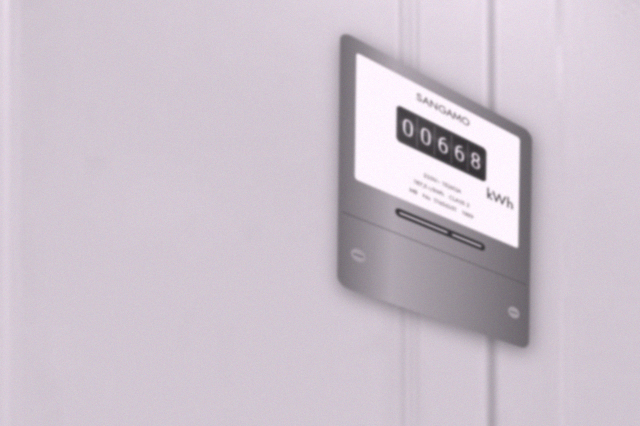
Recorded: 668 kWh
